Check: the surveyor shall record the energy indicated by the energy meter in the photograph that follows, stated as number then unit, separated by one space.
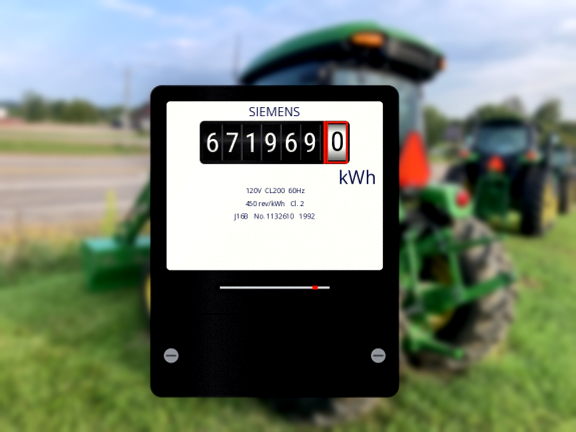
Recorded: 671969.0 kWh
